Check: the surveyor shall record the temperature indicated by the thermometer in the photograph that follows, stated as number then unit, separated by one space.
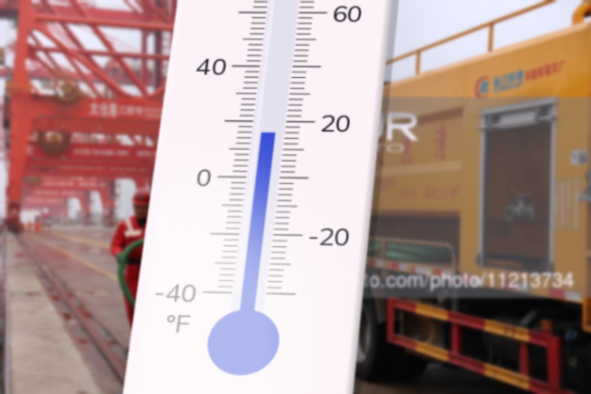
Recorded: 16 °F
